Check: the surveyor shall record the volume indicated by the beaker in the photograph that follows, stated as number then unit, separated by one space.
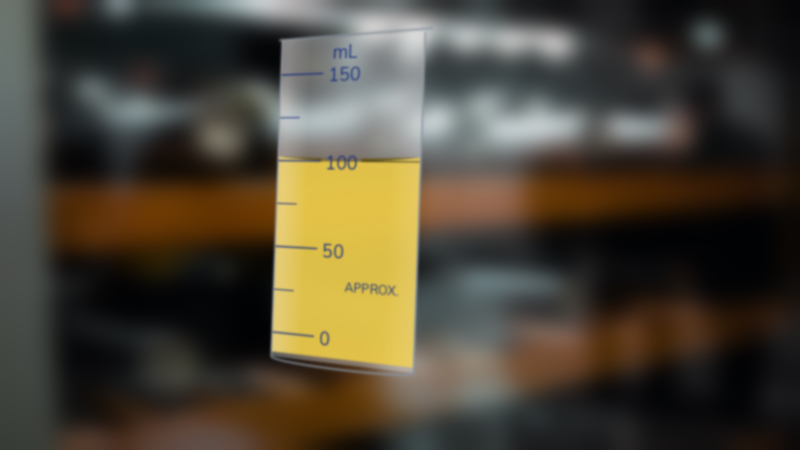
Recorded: 100 mL
